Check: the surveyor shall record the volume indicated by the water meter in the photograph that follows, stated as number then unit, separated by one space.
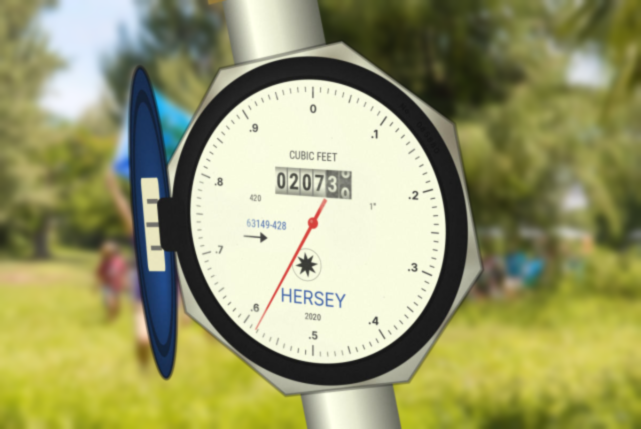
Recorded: 20738.58 ft³
